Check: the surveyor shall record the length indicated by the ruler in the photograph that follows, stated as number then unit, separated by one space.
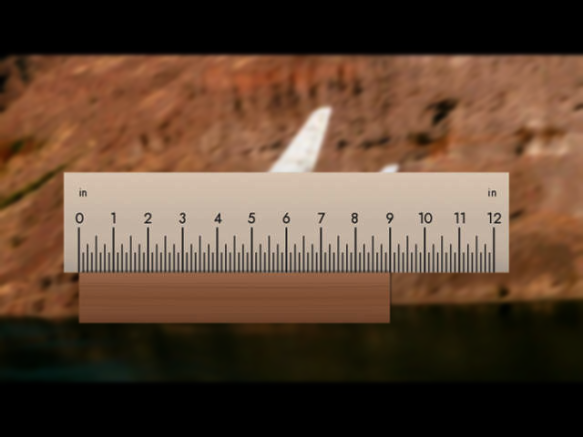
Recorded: 9 in
